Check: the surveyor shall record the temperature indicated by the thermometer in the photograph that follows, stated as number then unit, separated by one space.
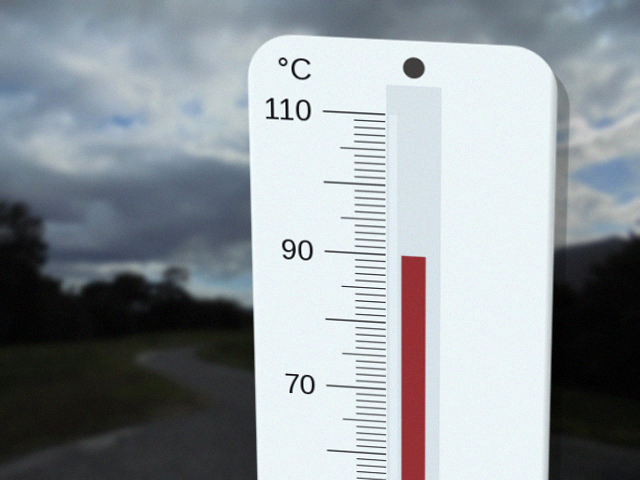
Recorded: 90 °C
